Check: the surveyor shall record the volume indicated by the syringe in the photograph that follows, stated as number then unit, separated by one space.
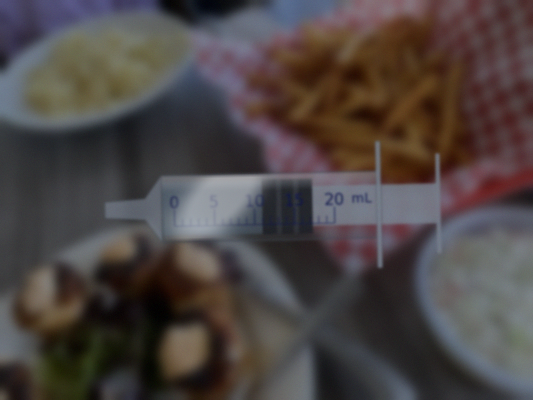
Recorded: 11 mL
